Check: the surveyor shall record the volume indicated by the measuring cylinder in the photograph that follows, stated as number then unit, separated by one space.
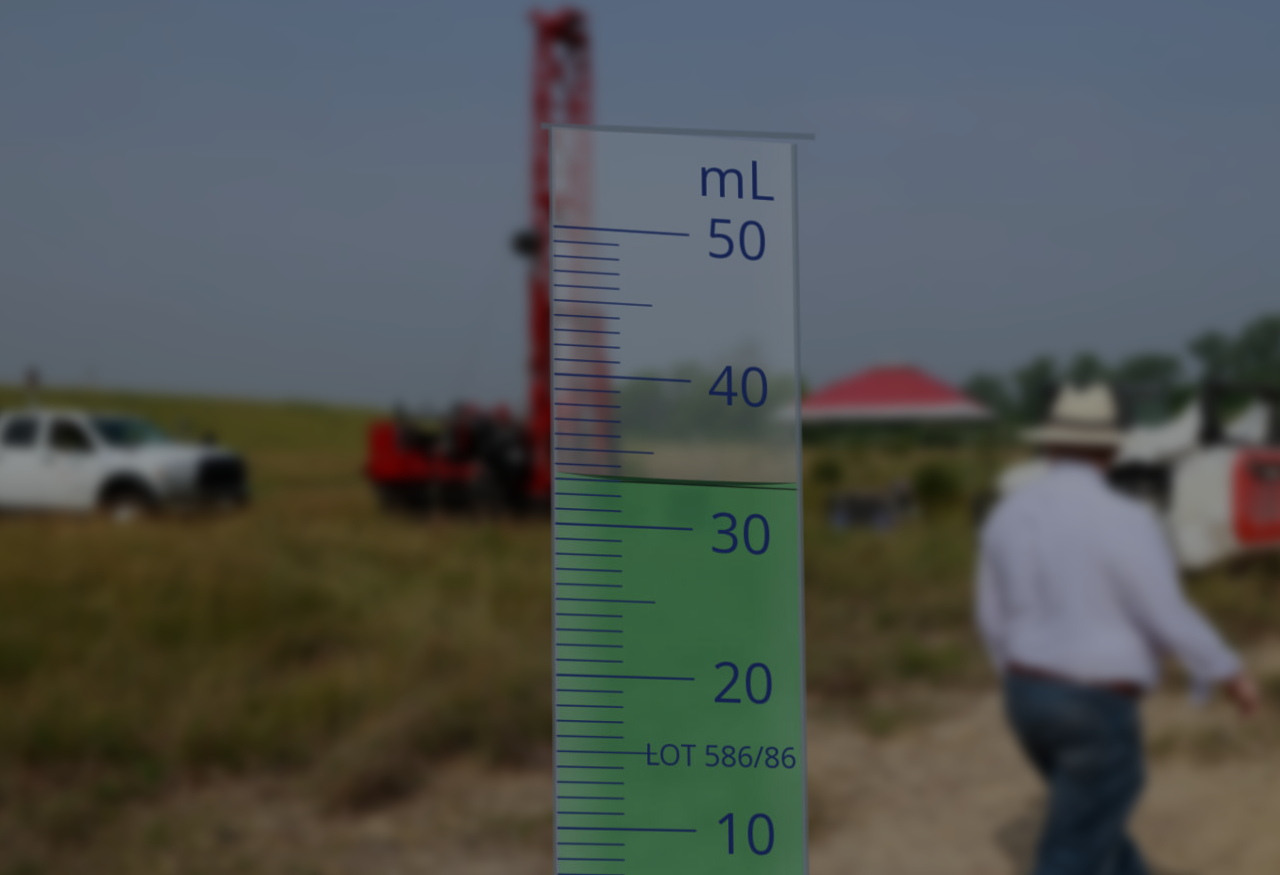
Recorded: 33 mL
